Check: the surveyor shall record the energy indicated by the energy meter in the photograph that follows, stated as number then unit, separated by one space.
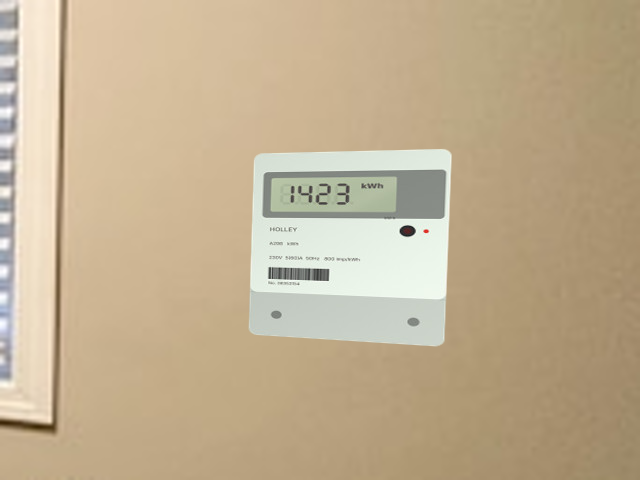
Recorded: 1423 kWh
